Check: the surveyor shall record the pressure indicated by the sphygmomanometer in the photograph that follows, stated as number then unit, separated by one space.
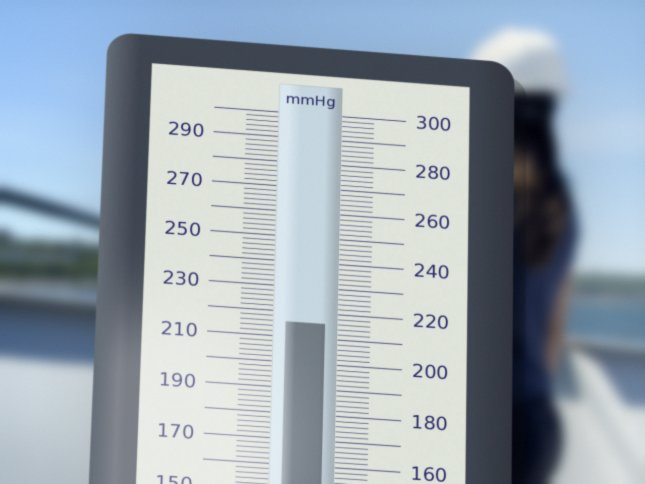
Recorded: 216 mmHg
